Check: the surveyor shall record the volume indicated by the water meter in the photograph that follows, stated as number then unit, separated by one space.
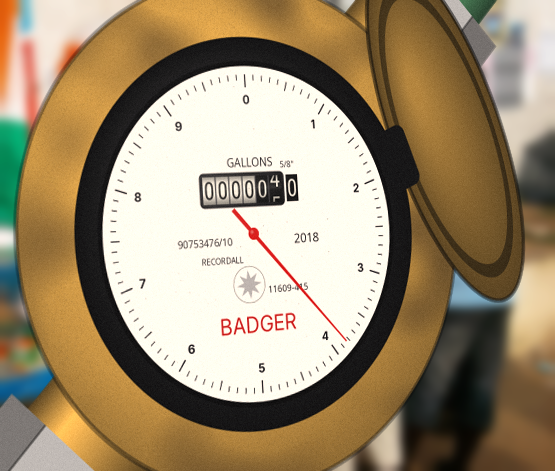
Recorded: 43.8 gal
